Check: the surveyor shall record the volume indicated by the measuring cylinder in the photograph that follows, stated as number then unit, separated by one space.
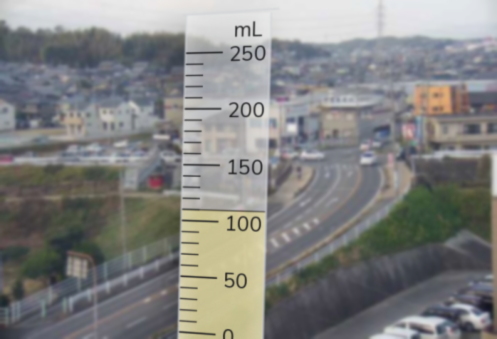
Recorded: 110 mL
